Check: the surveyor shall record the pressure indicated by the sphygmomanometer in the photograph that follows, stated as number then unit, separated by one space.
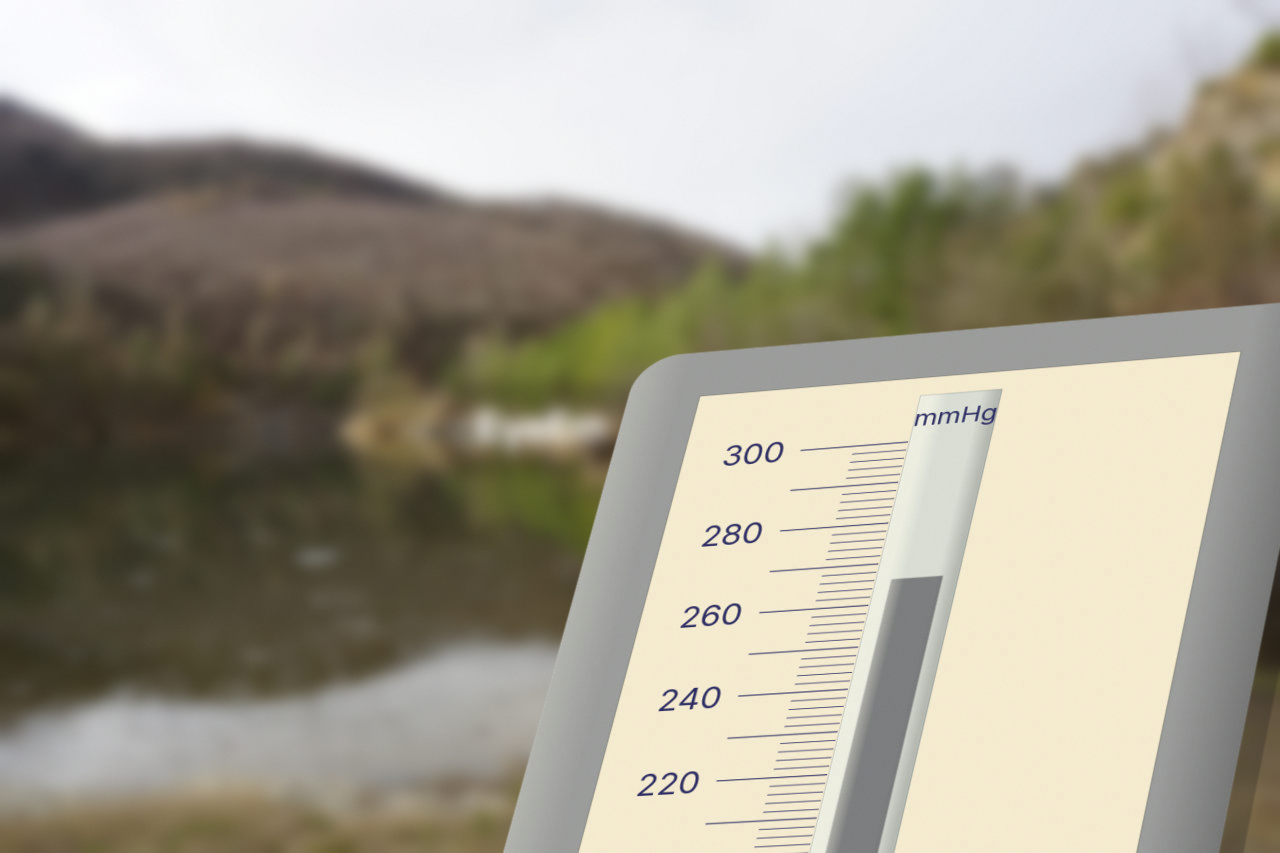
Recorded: 266 mmHg
